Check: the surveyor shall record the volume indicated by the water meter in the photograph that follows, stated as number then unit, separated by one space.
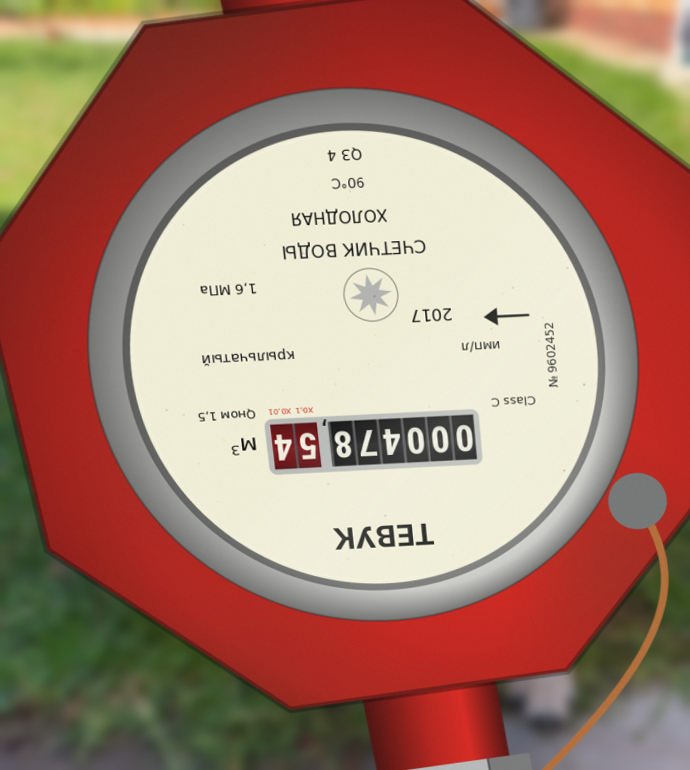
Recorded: 478.54 m³
